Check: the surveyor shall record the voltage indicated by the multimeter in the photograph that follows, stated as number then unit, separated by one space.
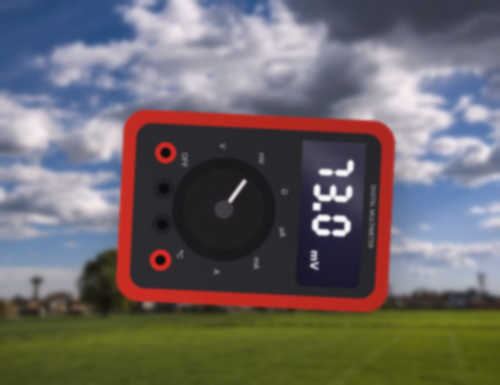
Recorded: 73.0 mV
